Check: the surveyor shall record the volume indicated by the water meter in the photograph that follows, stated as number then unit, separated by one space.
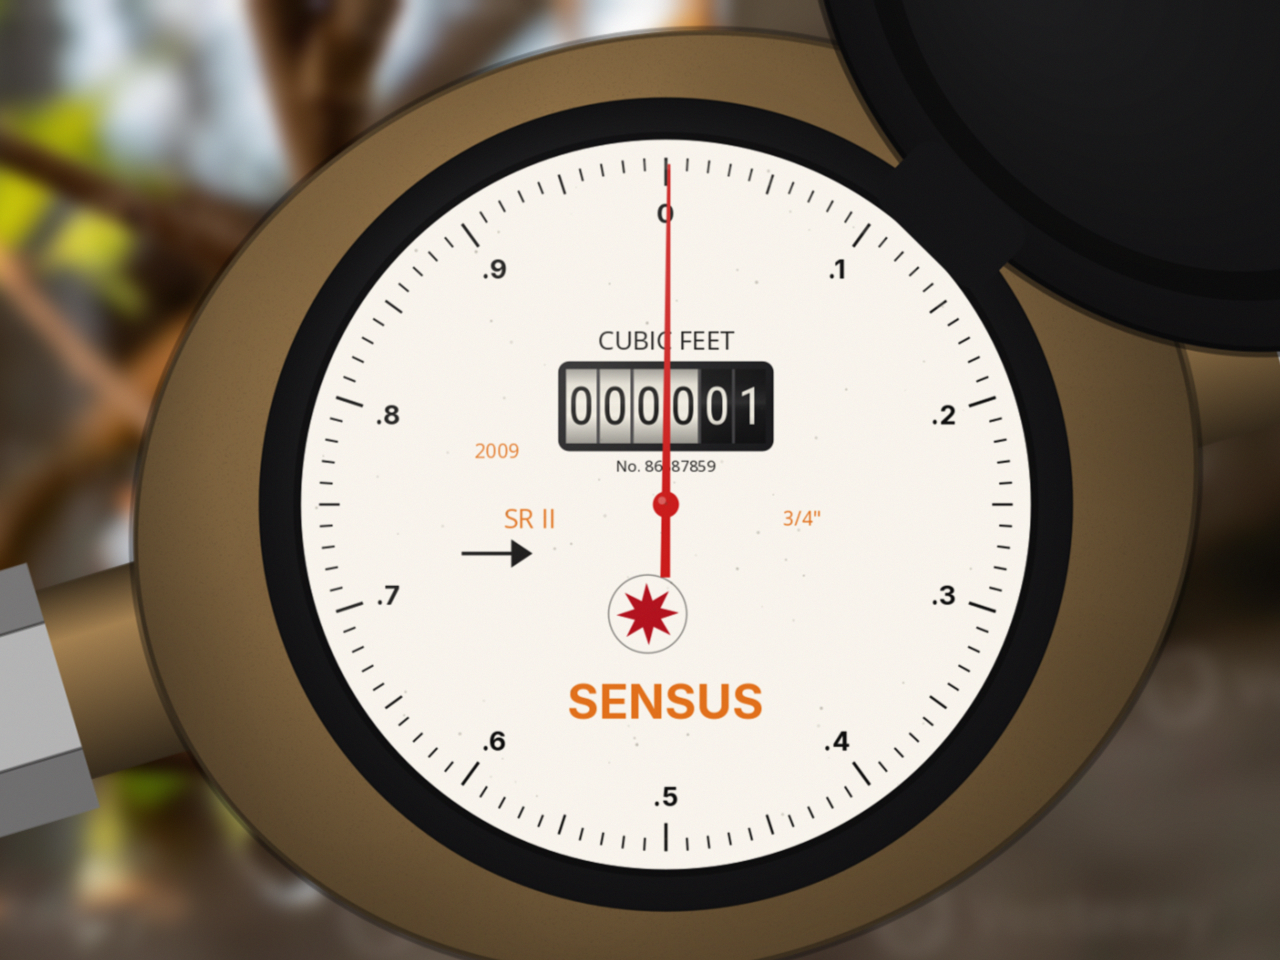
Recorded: 1.00 ft³
